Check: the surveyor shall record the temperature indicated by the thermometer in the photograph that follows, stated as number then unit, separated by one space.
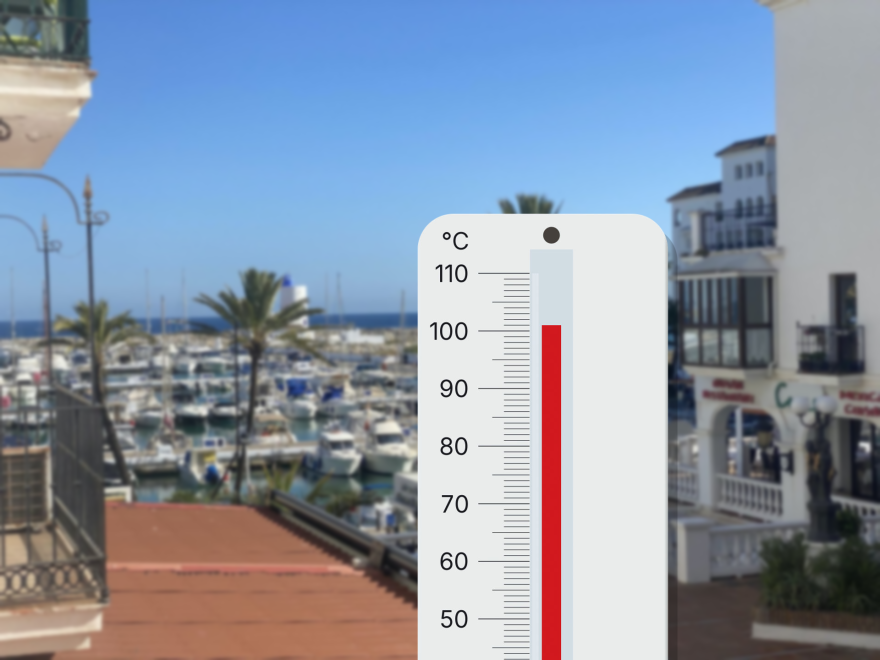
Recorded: 101 °C
